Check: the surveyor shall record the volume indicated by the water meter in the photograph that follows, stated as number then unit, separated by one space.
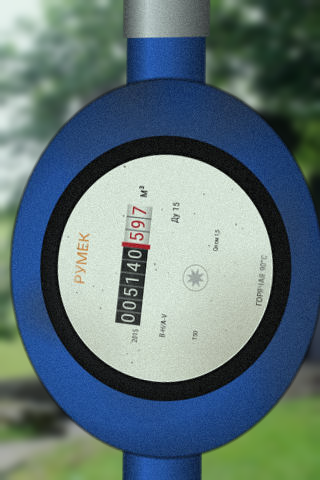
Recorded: 5140.597 m³
